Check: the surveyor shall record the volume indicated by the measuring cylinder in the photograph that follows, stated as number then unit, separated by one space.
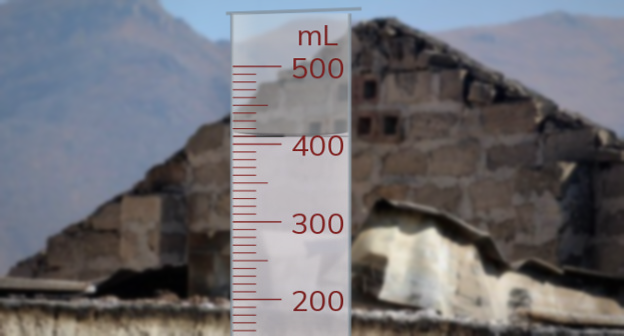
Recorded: 410 mL
